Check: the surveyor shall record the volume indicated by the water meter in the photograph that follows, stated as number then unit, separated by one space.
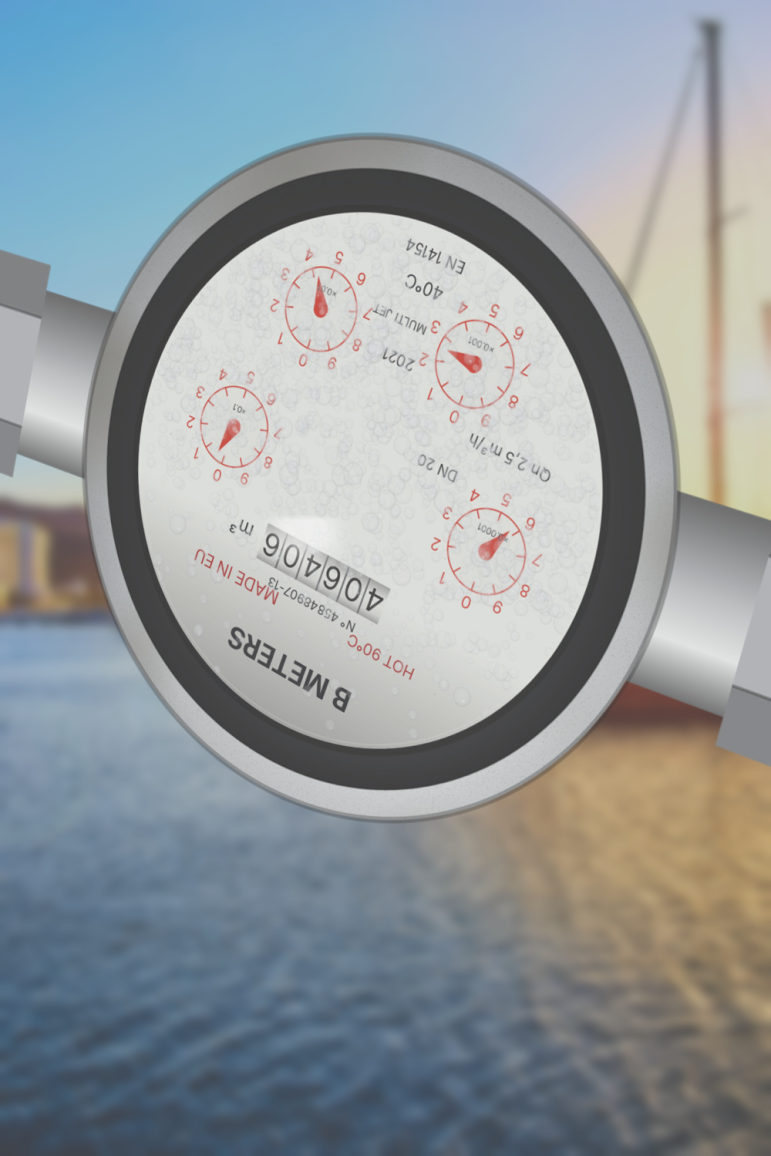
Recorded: 406406.0425 m³
